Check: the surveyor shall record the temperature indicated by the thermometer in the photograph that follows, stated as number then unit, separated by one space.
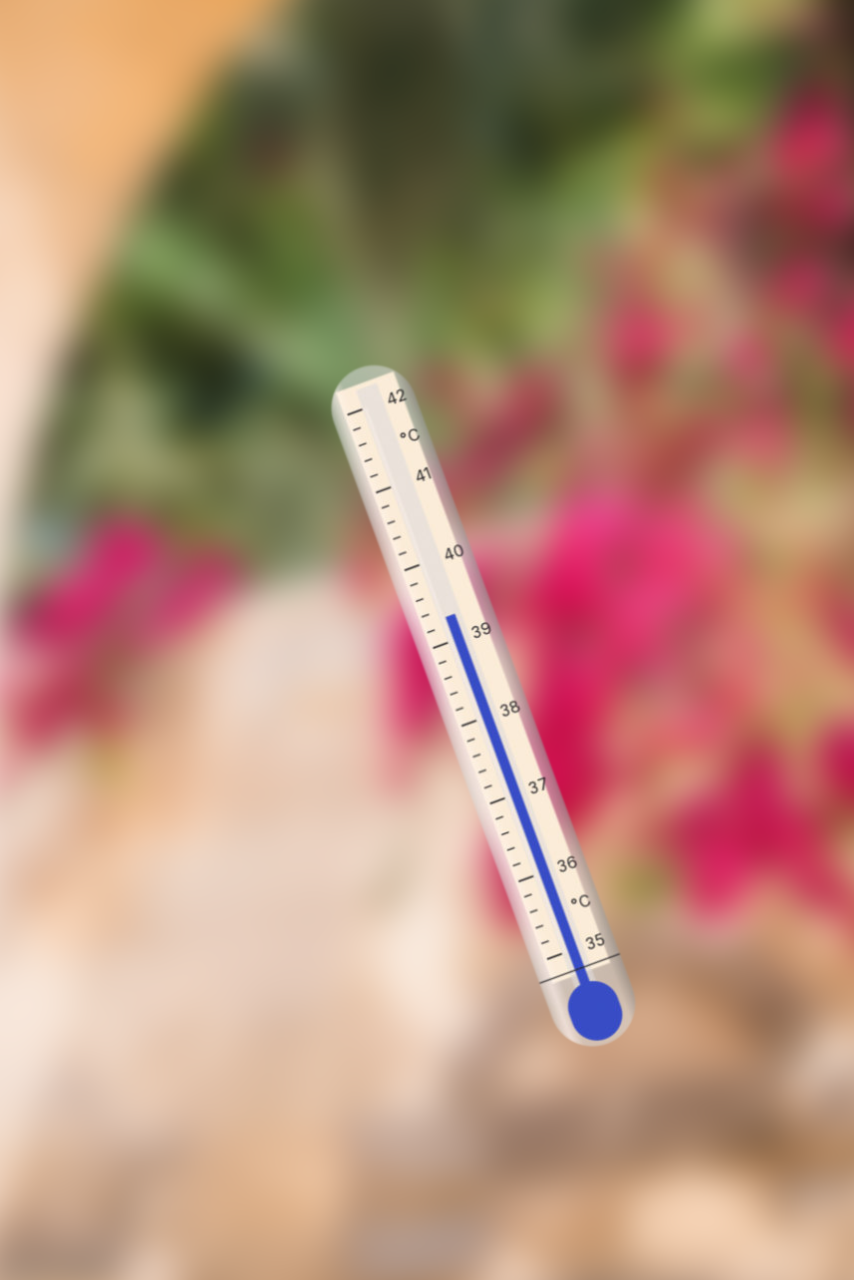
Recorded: 39.3 °C
